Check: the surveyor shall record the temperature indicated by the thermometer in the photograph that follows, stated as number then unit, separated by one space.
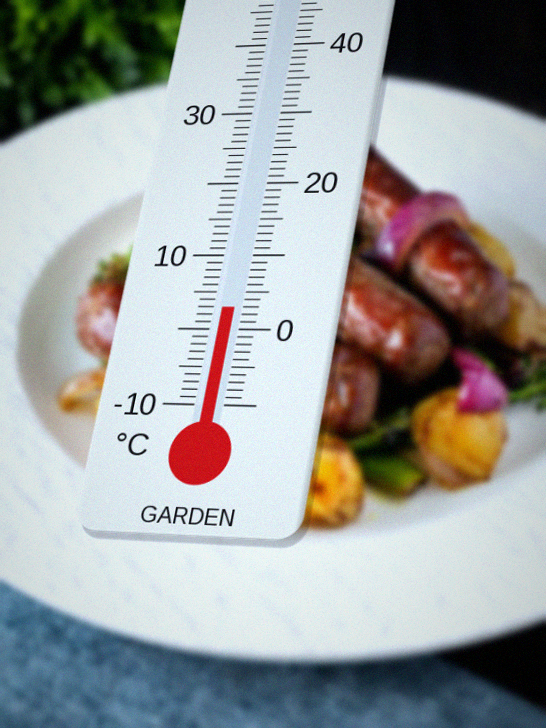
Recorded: 3 °C
